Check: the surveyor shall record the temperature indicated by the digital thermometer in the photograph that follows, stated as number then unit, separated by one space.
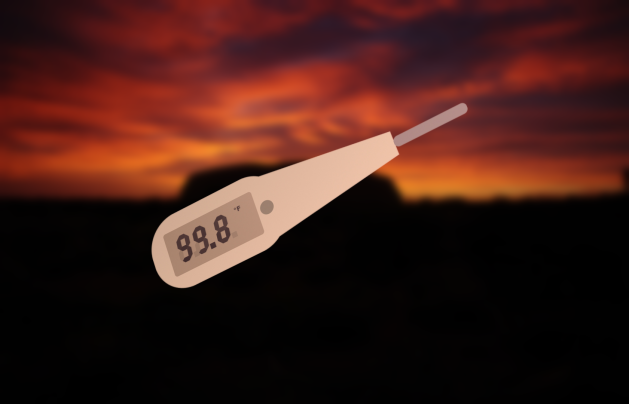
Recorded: 99.8 °F
